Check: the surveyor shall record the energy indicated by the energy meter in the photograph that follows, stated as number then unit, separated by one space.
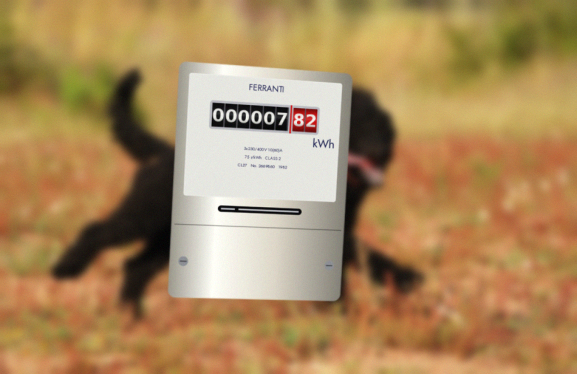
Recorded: 7.82 kWh
